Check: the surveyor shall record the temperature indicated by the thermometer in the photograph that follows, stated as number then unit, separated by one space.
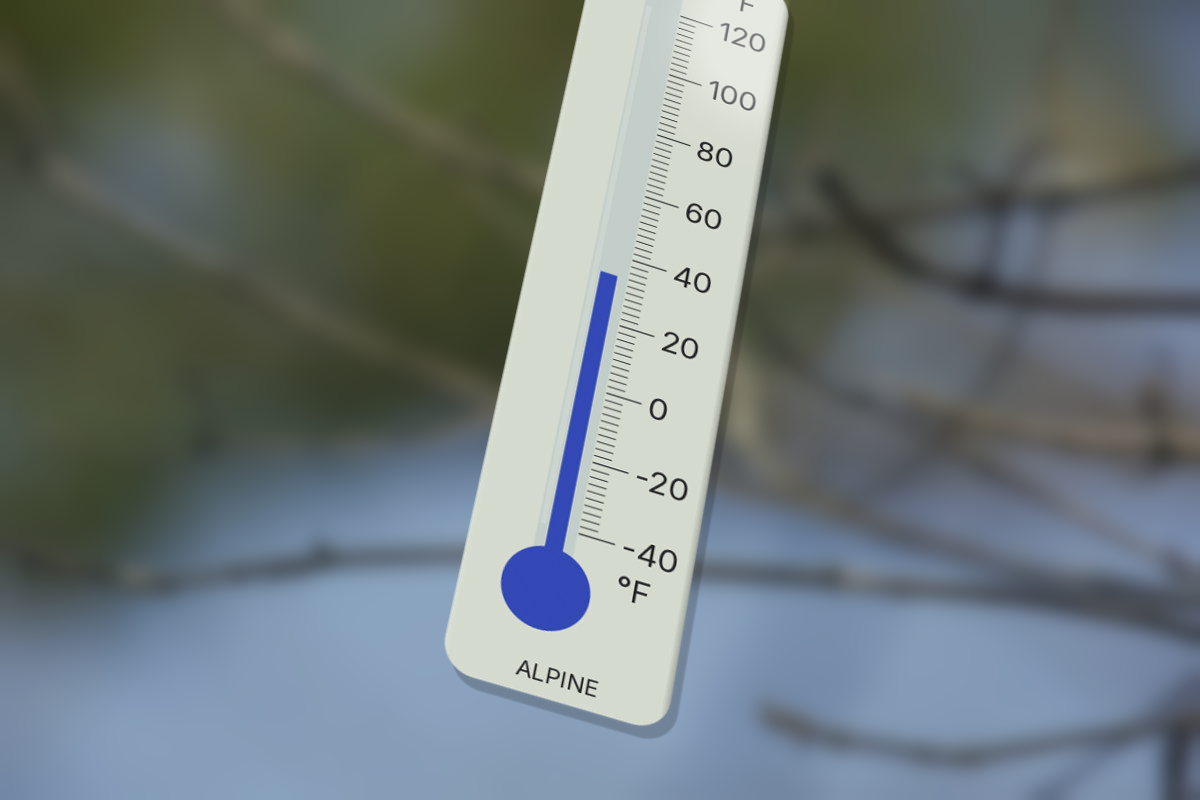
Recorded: 34 °F
